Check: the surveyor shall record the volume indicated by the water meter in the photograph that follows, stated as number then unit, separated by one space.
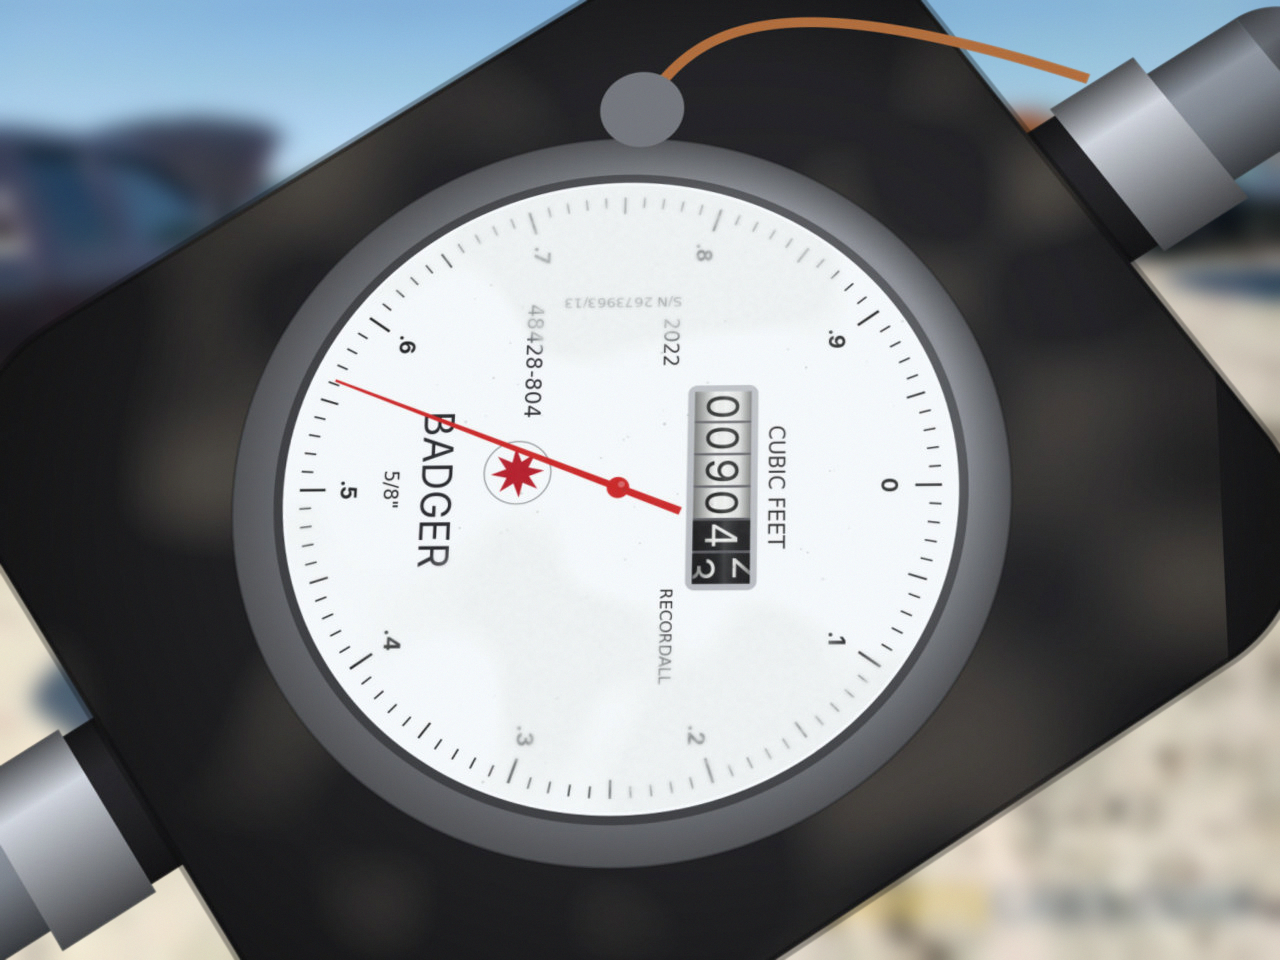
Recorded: 9042.56 ft³
